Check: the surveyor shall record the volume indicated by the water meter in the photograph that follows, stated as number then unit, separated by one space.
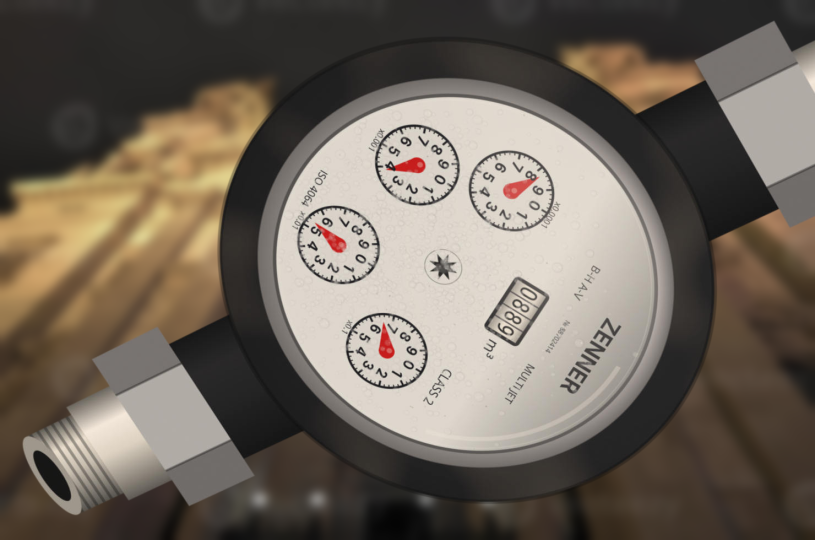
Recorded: 889.6538 m³
